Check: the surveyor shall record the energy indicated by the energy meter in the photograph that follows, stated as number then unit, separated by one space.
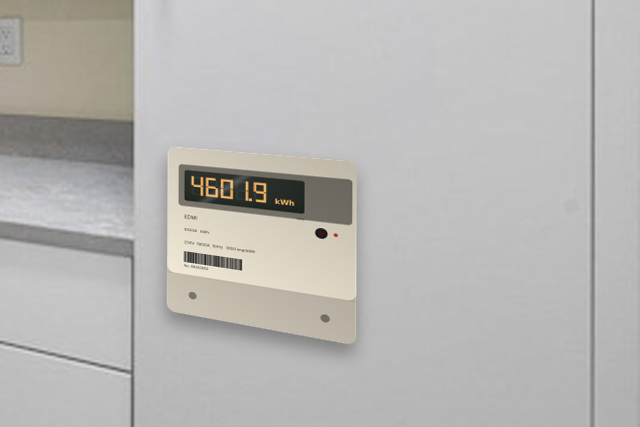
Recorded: 4601.9 kWh
